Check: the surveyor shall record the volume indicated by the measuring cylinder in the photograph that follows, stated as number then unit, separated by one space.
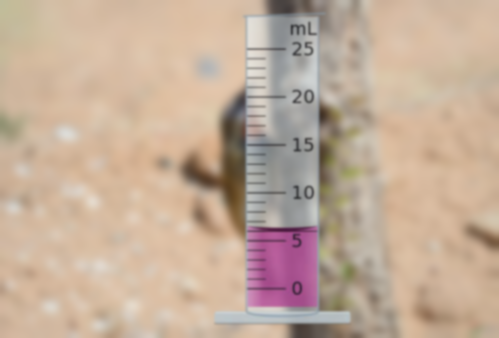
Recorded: 6 mL
